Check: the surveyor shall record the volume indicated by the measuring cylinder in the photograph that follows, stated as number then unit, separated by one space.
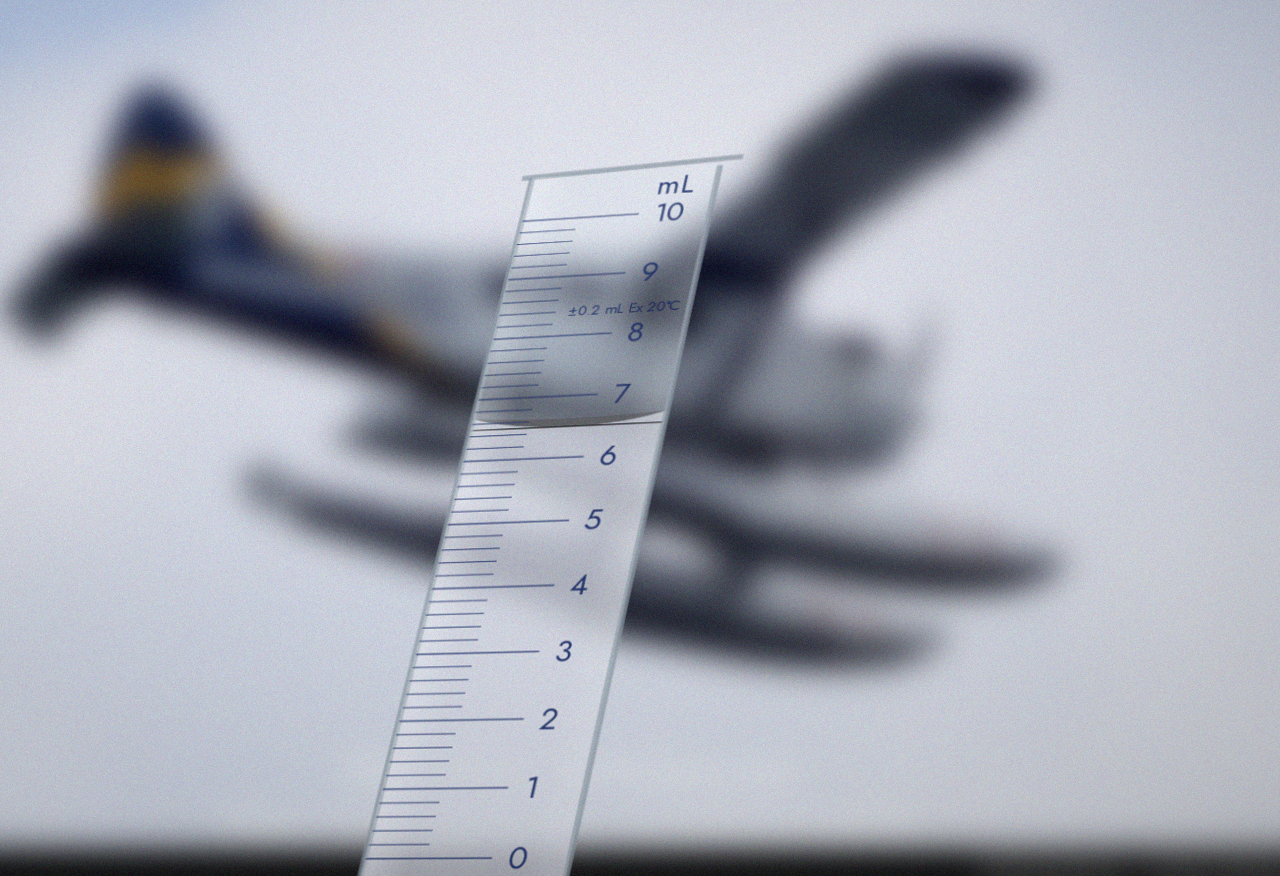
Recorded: 6.5 mL
